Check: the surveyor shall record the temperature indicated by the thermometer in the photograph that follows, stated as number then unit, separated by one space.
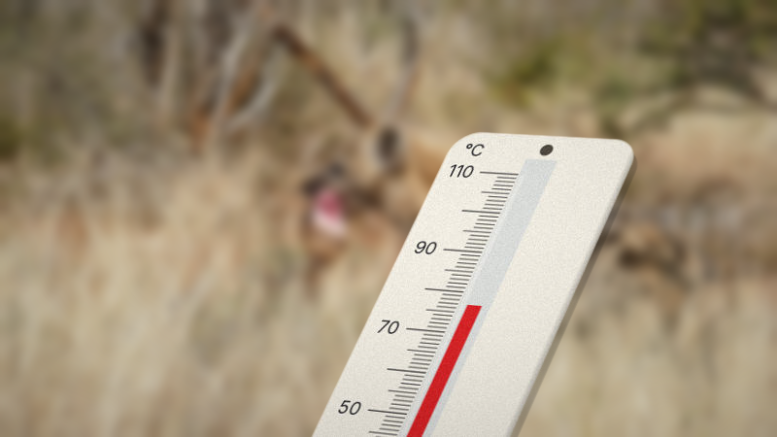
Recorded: 77 °C
